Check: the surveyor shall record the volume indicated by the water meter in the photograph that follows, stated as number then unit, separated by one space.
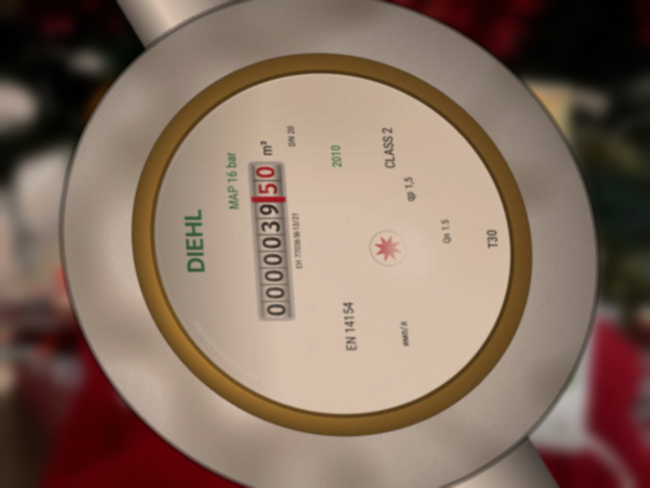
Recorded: 39.50 m³
